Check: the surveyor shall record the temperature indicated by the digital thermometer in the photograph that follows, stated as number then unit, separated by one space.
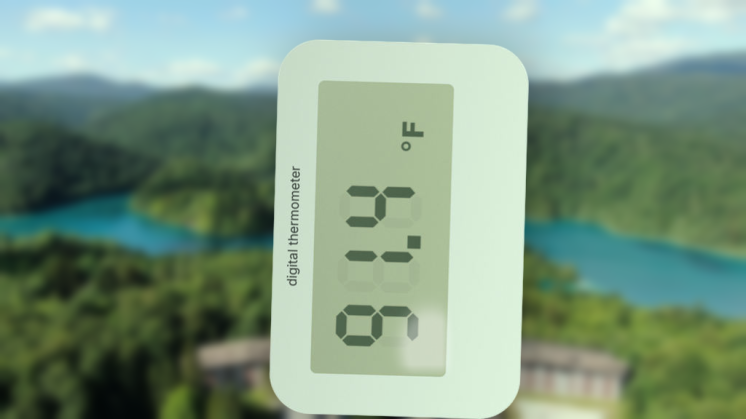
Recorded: 91.4 °F
